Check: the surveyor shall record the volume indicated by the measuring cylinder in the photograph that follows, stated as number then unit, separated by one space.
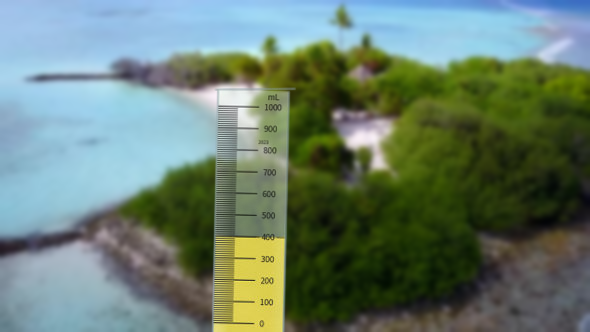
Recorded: 400 mL
